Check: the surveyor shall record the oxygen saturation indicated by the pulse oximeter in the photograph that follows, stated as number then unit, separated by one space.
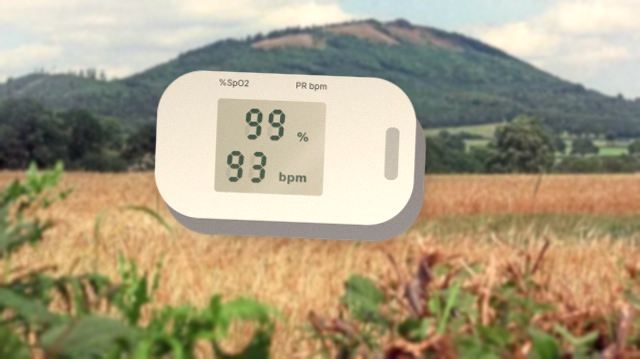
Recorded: 99 %
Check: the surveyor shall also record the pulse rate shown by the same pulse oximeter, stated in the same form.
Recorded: 93 bpm
